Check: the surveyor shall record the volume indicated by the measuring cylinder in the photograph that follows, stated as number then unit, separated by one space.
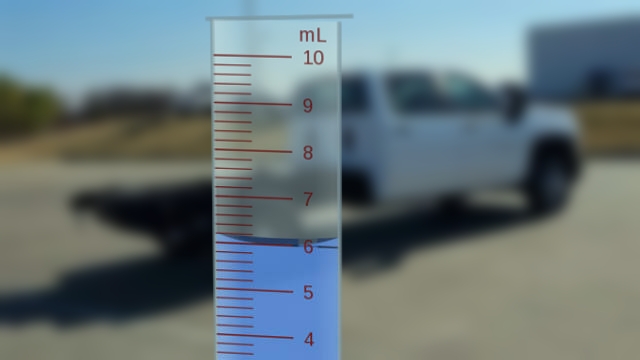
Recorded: 6 mL
